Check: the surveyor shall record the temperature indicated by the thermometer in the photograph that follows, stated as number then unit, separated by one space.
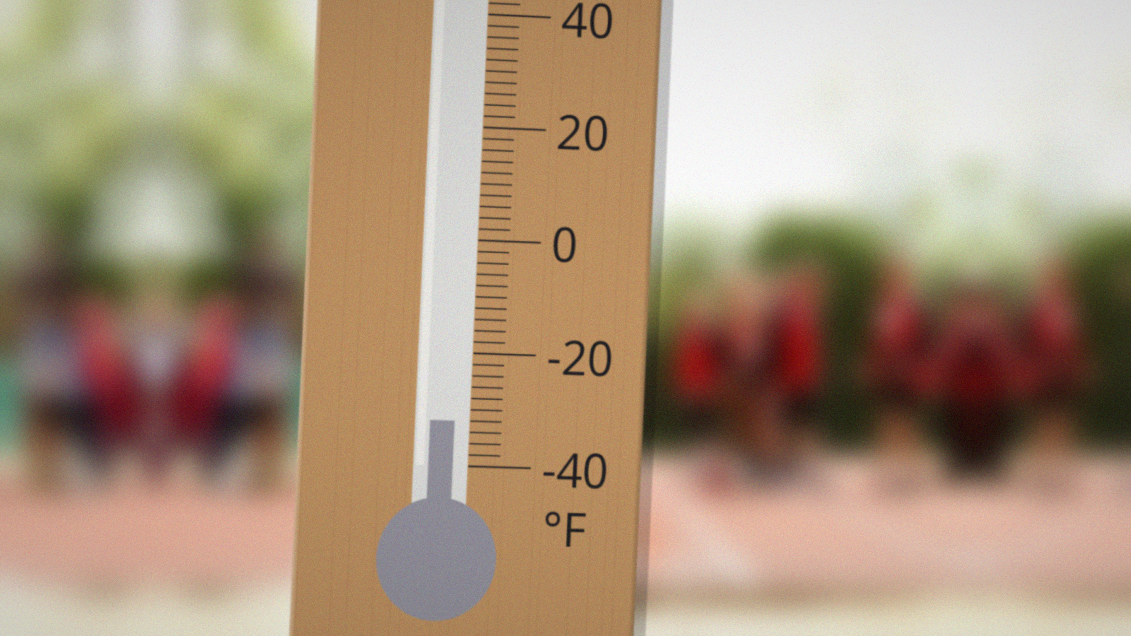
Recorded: -32 °F
